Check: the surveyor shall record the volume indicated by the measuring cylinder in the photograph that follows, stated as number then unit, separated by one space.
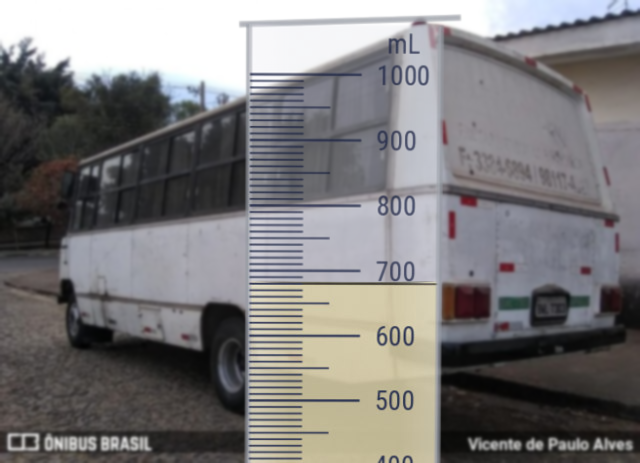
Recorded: 680 mL
